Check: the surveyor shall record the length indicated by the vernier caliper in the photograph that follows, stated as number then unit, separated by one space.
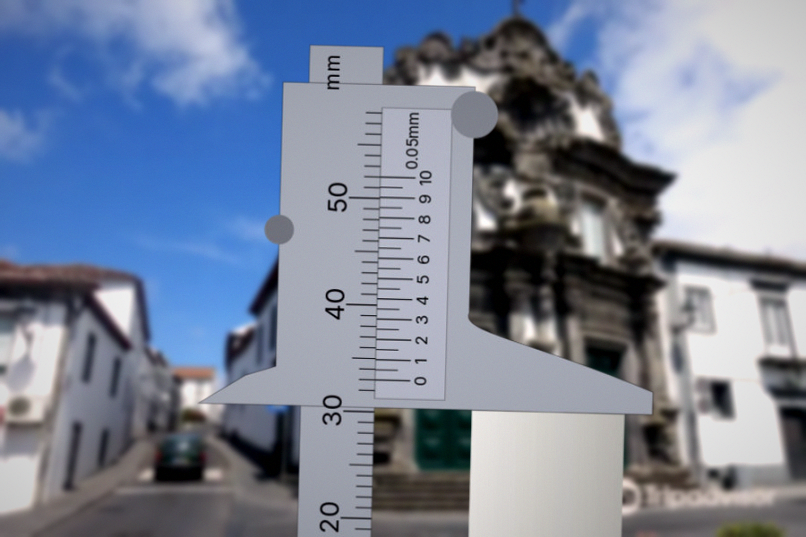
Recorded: 33.0 mm
